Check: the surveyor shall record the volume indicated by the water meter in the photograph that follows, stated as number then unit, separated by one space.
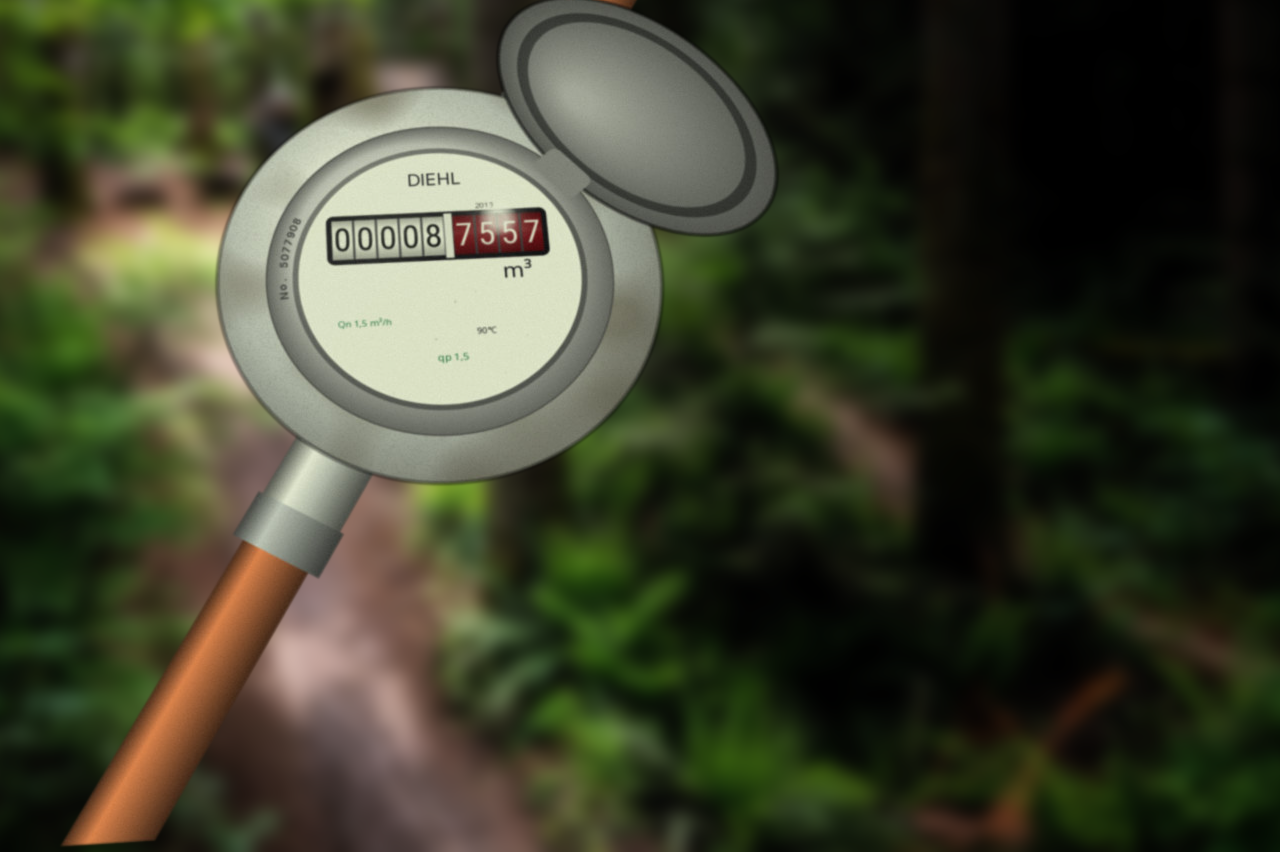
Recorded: 8.7557 m³
